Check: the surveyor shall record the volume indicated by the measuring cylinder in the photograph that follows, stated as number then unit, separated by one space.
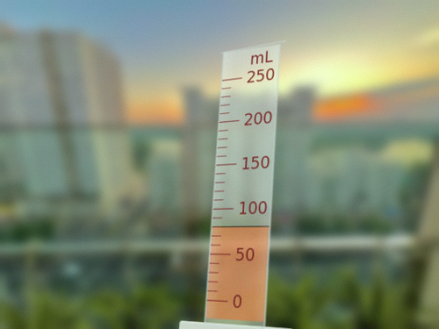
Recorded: 80 mL
